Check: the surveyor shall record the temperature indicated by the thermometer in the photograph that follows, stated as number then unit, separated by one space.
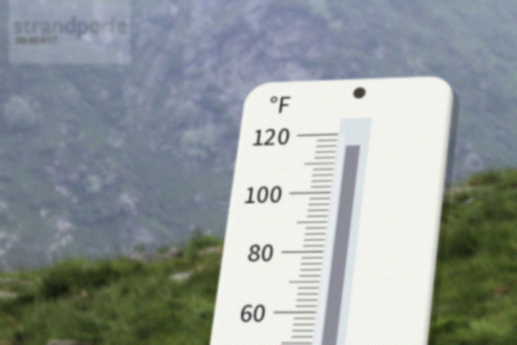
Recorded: 116 °F
